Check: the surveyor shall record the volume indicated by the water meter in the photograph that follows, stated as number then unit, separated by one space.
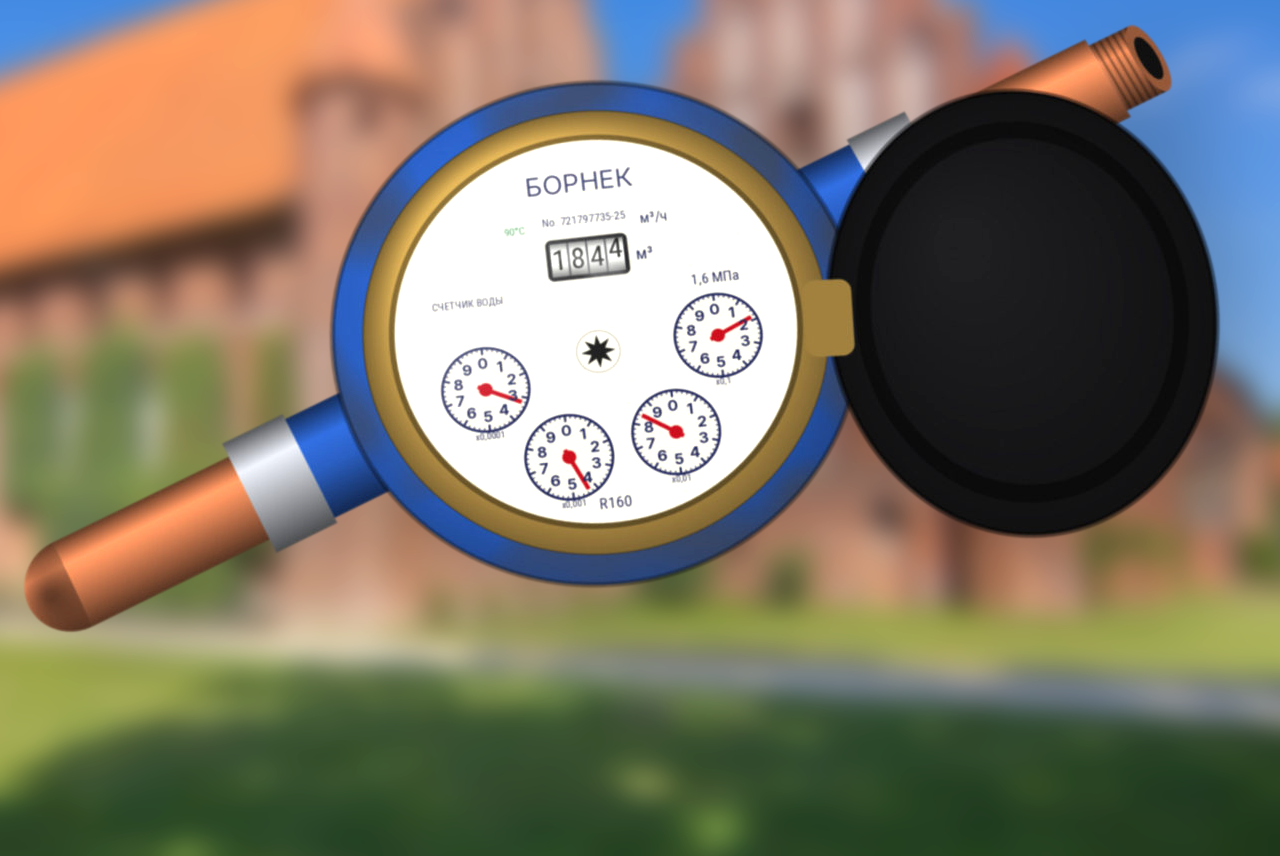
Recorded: 1844.1843 m³
